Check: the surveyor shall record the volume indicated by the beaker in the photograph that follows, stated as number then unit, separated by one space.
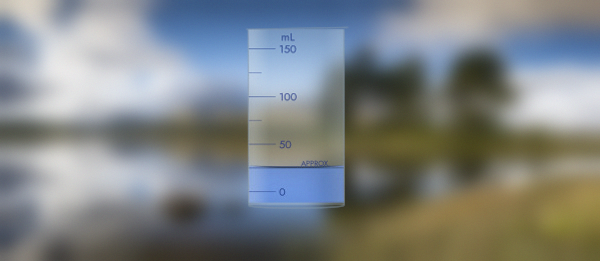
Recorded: 25 mL
